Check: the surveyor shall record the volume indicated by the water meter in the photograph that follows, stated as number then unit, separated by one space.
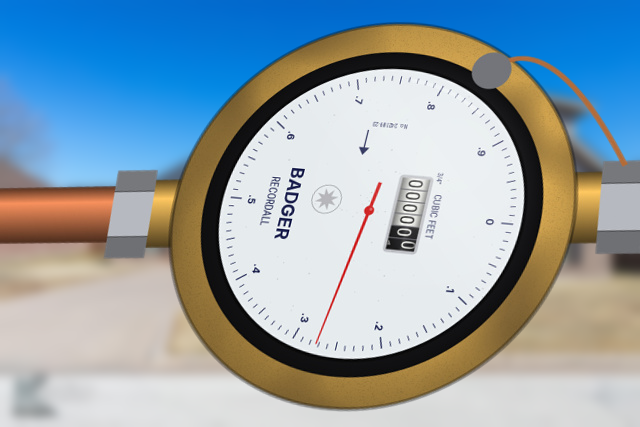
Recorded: 0.27 ft³
